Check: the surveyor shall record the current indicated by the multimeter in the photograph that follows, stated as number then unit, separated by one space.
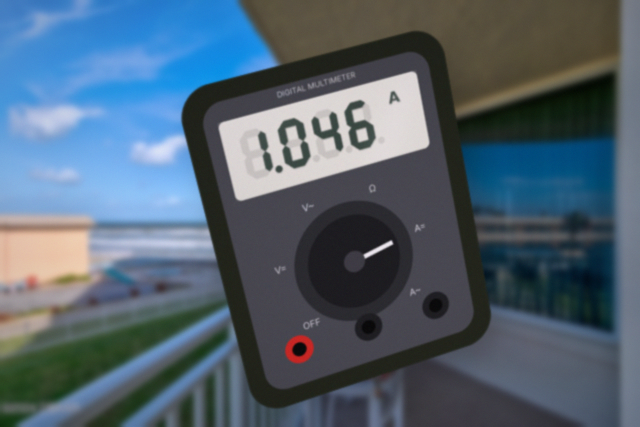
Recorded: 1.046 A
